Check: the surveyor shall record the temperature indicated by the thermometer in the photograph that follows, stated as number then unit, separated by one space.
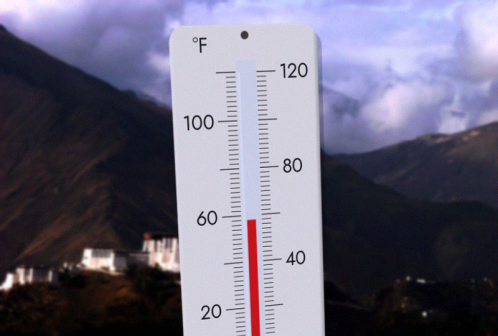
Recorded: 58 °F
